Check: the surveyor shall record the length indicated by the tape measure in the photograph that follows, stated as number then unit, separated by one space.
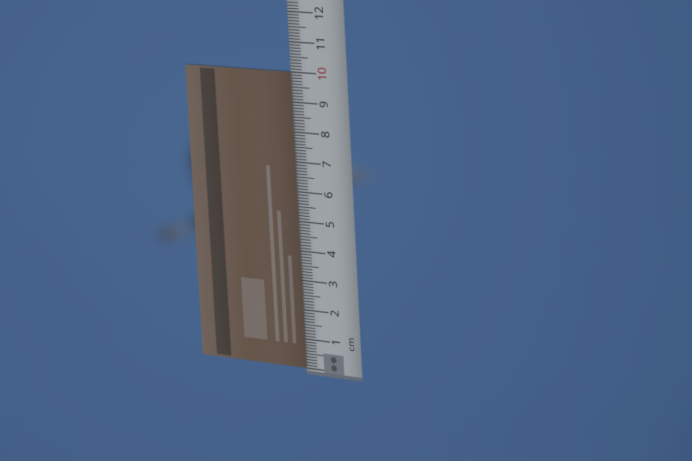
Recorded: 10 cm
